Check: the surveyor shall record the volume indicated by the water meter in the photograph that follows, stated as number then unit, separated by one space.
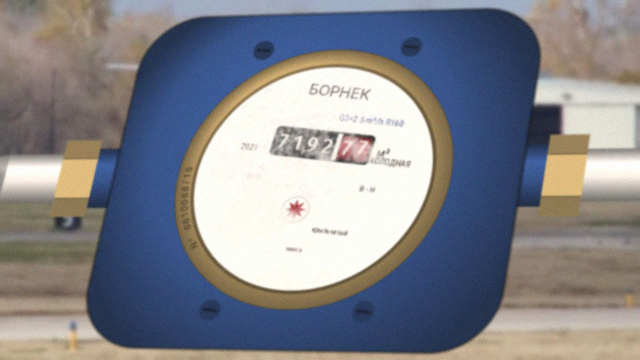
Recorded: 7192.77 m³
